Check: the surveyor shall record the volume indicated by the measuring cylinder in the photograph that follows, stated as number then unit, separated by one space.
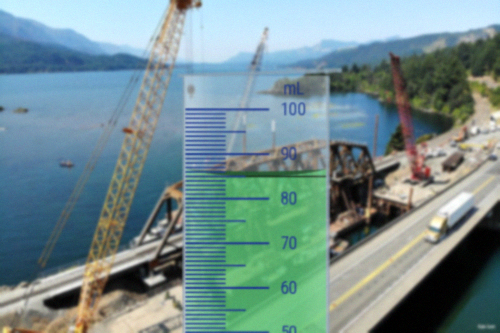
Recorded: 85 mL
